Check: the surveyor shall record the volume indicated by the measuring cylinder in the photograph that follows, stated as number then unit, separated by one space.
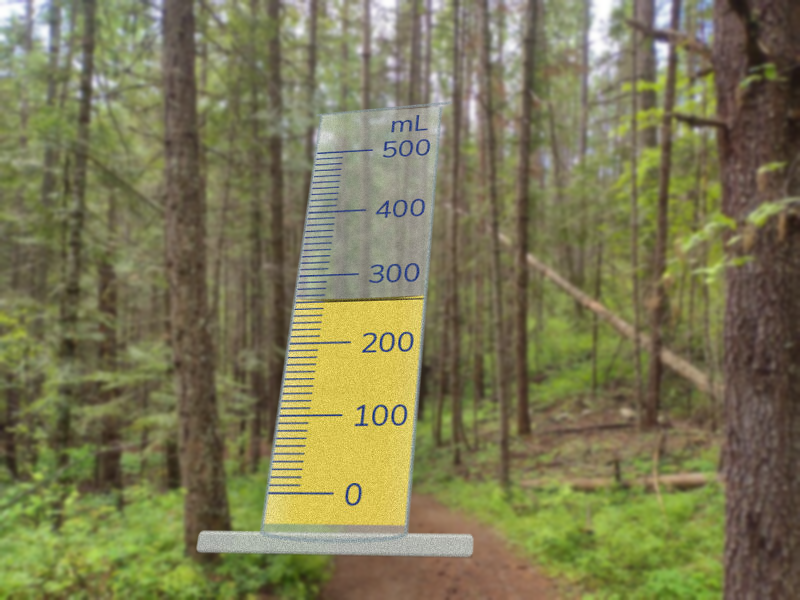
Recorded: 260 mL
